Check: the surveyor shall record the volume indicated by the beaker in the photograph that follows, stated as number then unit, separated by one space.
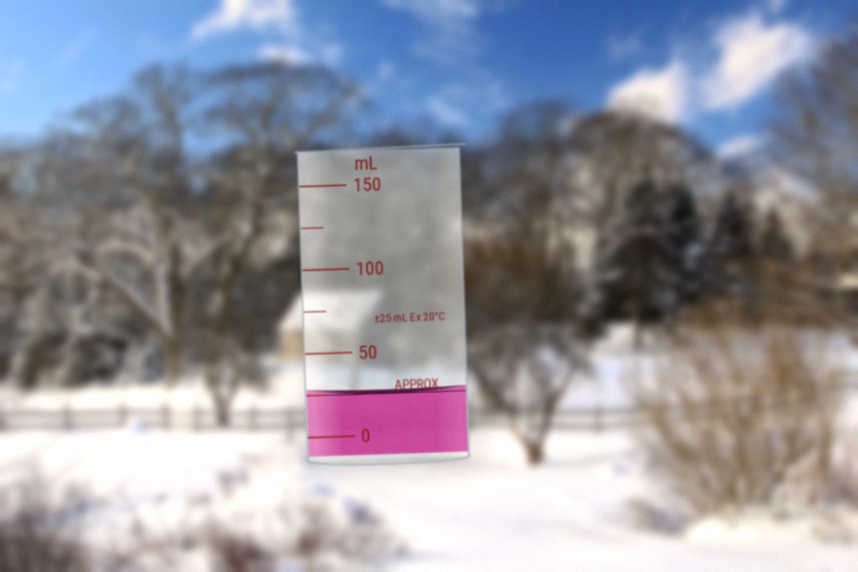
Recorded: 25 mL
